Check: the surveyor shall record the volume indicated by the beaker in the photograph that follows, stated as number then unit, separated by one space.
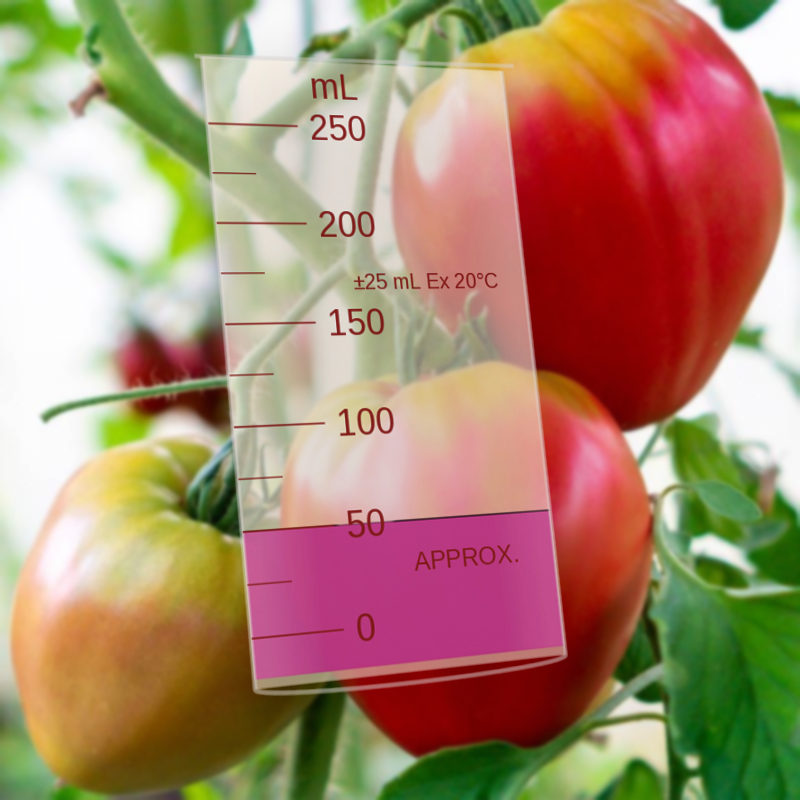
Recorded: 50 mL
